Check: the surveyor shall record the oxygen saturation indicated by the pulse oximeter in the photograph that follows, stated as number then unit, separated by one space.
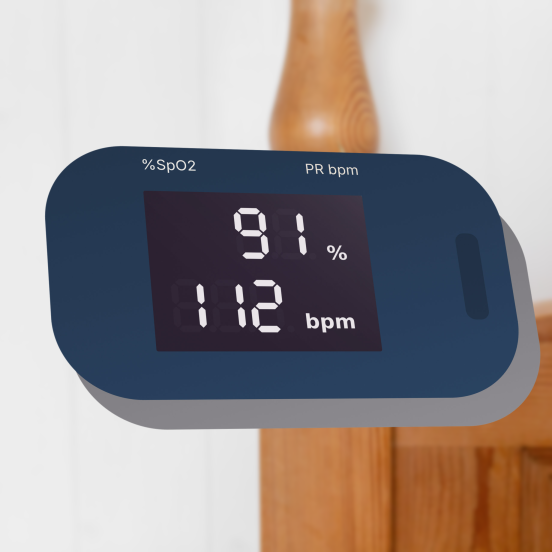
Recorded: 91 %
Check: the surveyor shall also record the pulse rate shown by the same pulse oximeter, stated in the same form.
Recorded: 112 bpm
